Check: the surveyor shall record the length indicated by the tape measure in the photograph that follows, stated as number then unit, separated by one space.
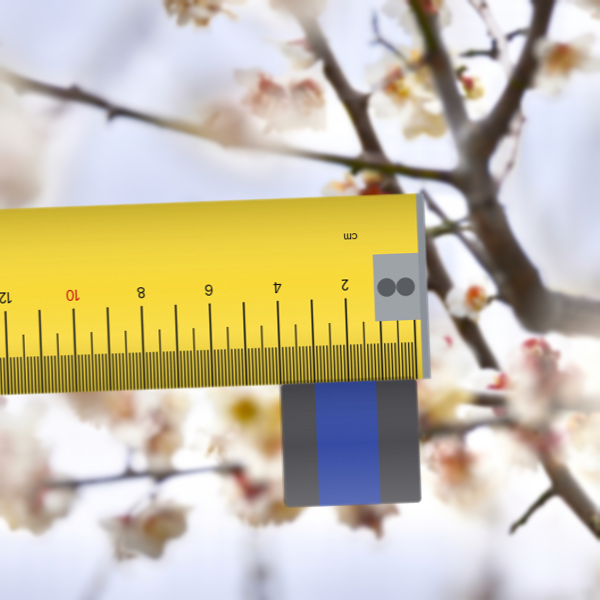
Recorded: 4 cm
